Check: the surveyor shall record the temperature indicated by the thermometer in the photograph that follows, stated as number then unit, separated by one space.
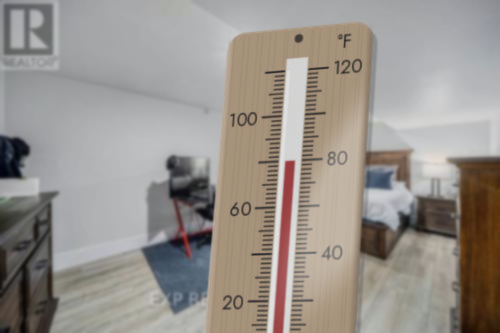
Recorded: 80 °F
